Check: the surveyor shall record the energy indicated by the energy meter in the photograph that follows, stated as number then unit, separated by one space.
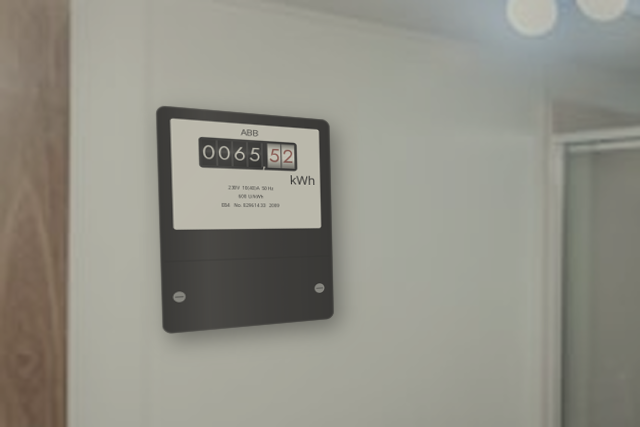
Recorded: 65.52 kWh
